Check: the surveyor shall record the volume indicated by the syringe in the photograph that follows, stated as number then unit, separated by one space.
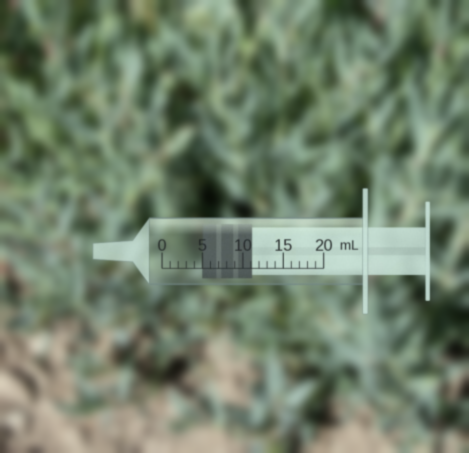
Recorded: 5 mL
